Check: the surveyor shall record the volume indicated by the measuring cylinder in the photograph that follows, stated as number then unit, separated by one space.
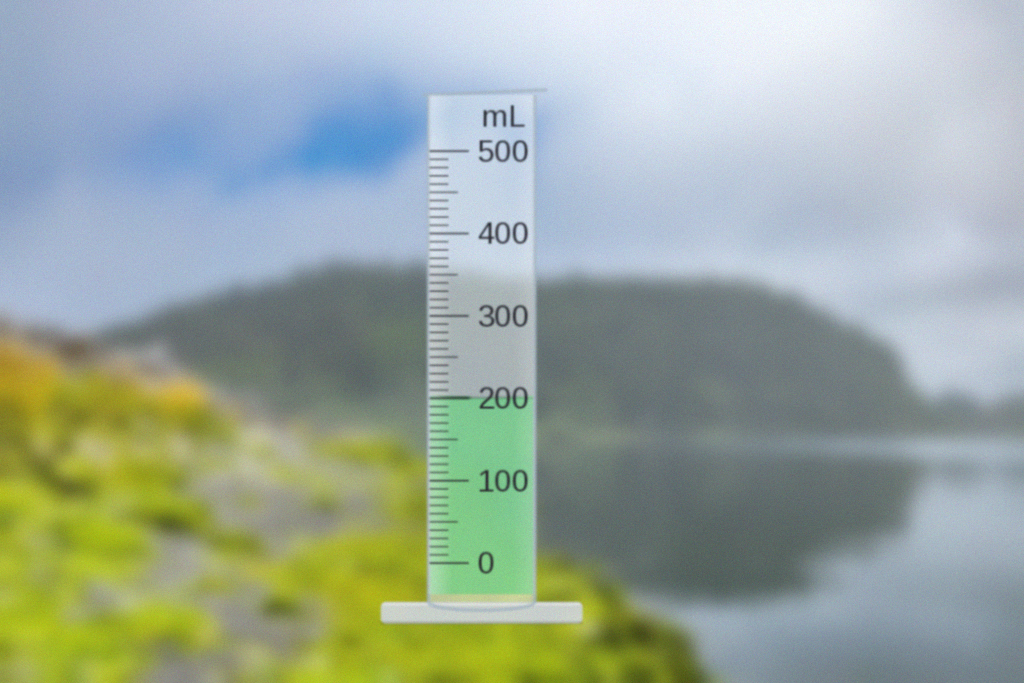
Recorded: 200 mL
